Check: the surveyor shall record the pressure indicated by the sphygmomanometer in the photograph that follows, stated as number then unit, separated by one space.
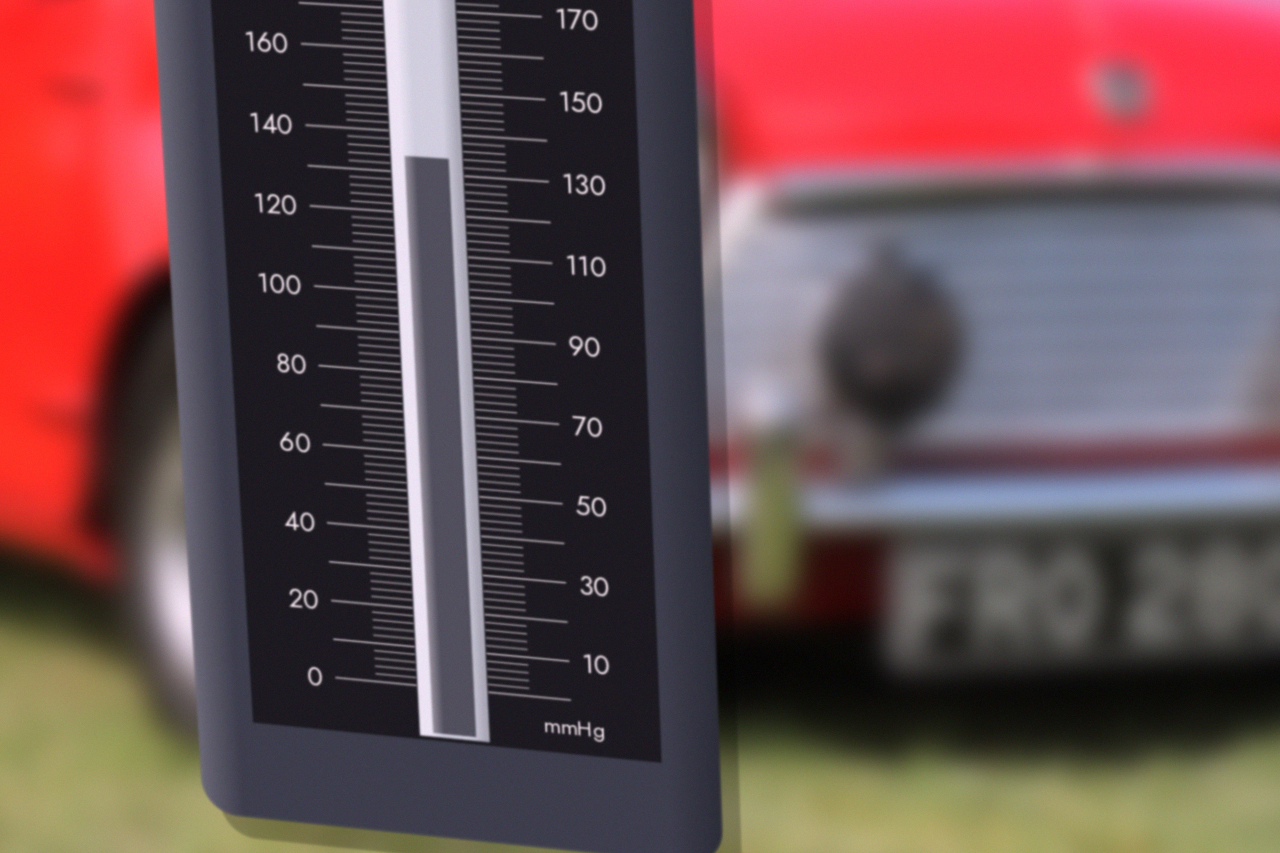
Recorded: 134 mmHg
